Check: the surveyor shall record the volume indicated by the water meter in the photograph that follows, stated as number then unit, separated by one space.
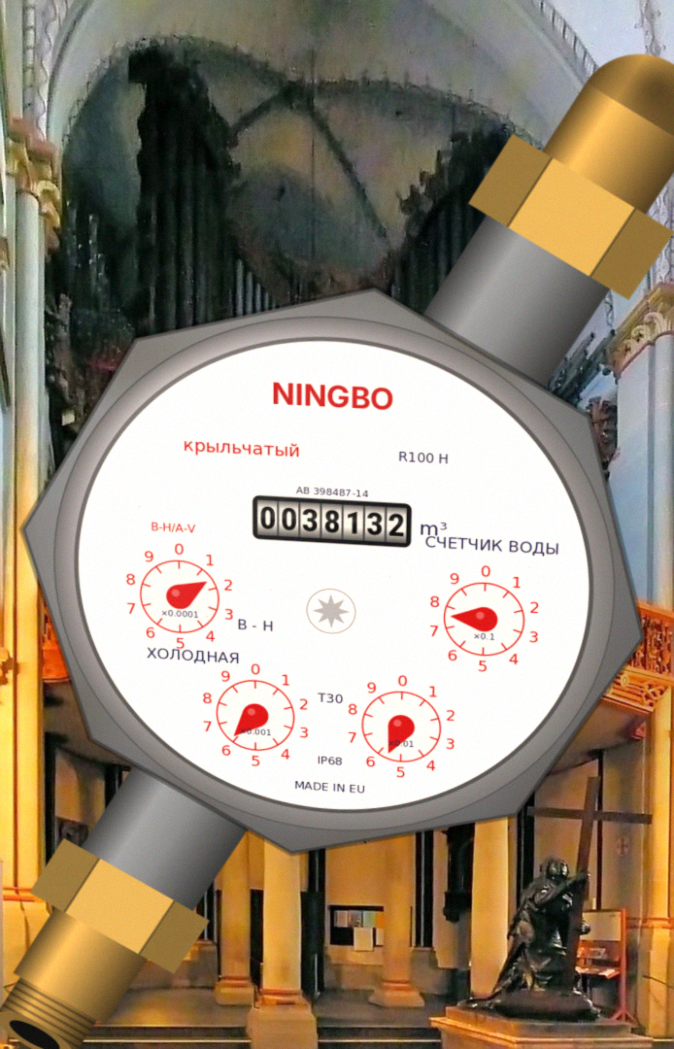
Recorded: 38132.7561 m³
